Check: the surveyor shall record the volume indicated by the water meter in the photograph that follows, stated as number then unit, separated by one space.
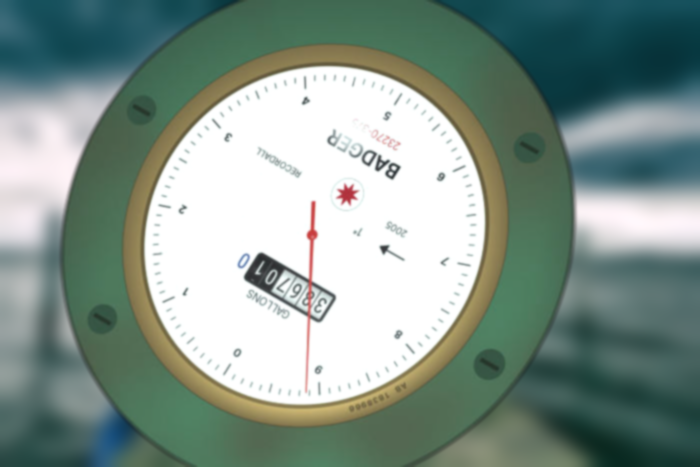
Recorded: 3867009.1 gal
